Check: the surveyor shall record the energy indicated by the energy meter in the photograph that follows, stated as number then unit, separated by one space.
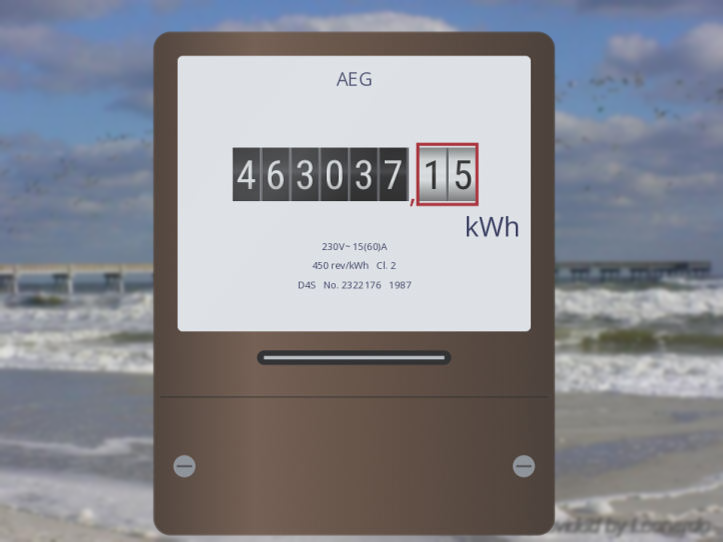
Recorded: 463037.15 kWh
